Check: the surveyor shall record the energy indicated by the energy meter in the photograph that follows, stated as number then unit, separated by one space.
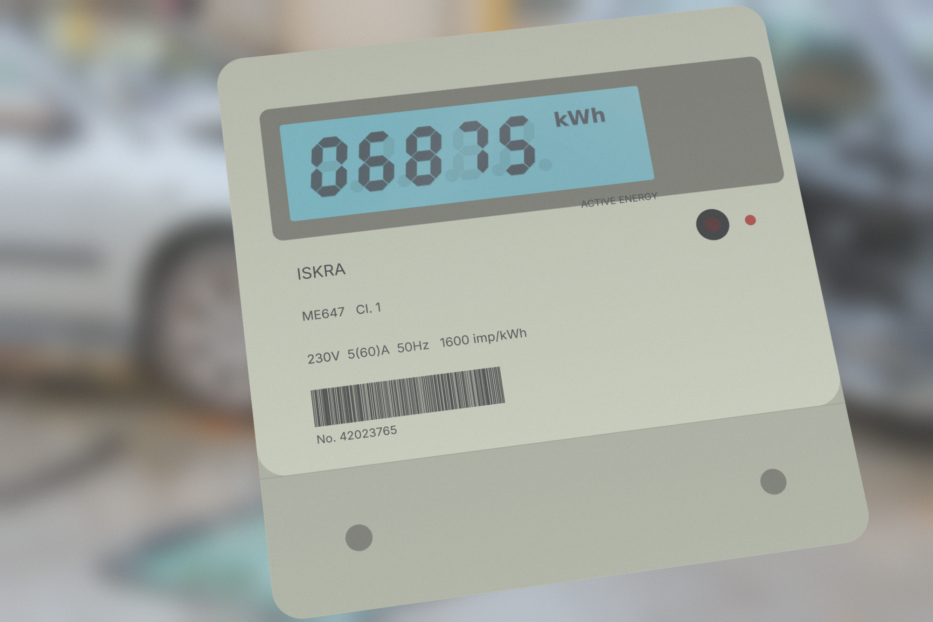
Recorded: 6875 kWh
